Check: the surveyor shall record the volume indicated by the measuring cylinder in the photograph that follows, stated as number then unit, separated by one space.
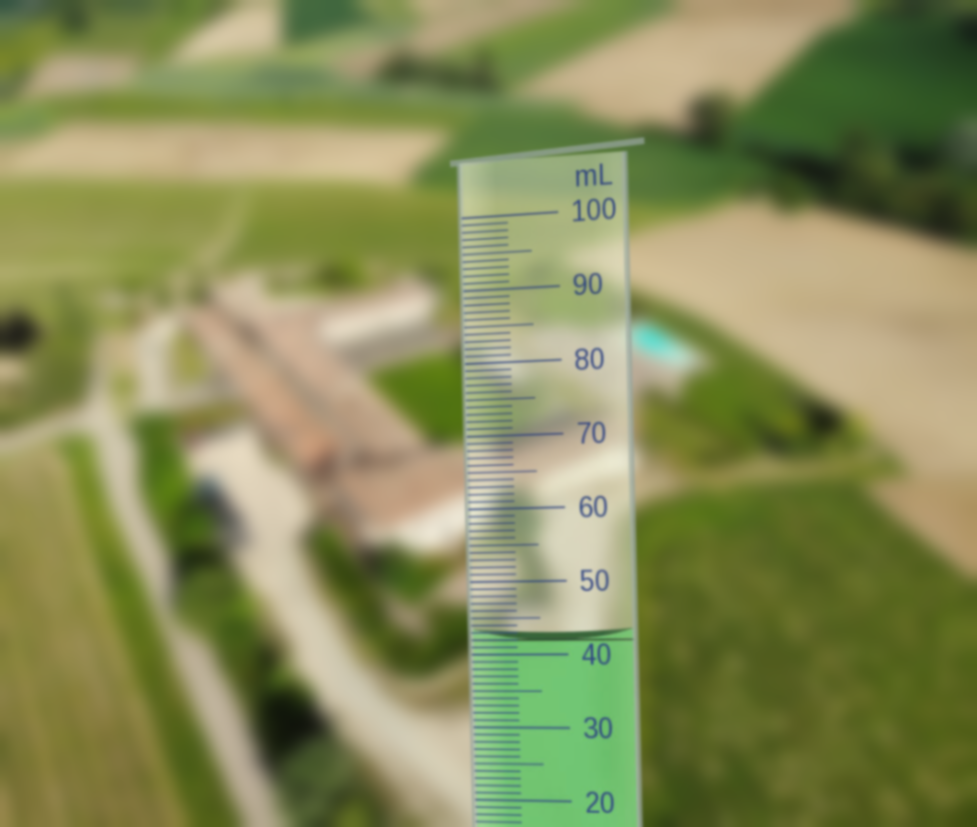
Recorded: 42 mL
